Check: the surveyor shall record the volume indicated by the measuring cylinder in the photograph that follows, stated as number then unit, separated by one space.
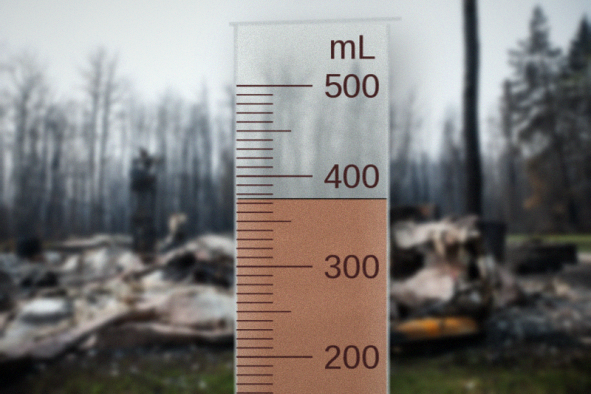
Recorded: 375 mL
